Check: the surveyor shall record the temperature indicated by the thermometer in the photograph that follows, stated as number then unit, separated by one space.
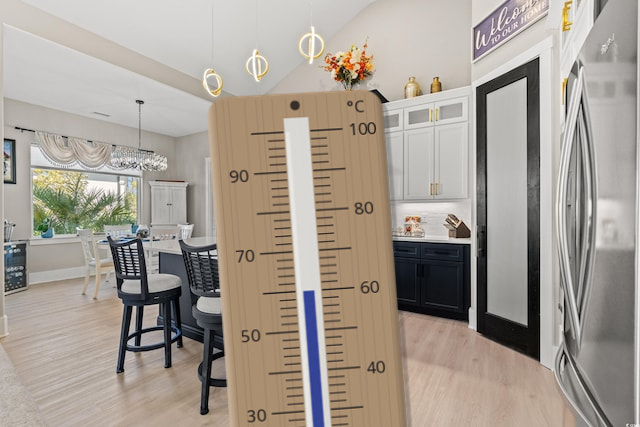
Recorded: 60 °C
